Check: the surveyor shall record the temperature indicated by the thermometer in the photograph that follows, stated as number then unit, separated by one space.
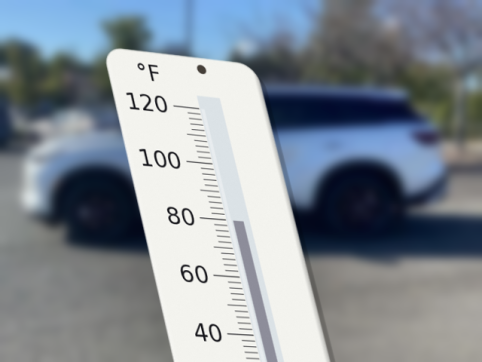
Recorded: 80 °F
